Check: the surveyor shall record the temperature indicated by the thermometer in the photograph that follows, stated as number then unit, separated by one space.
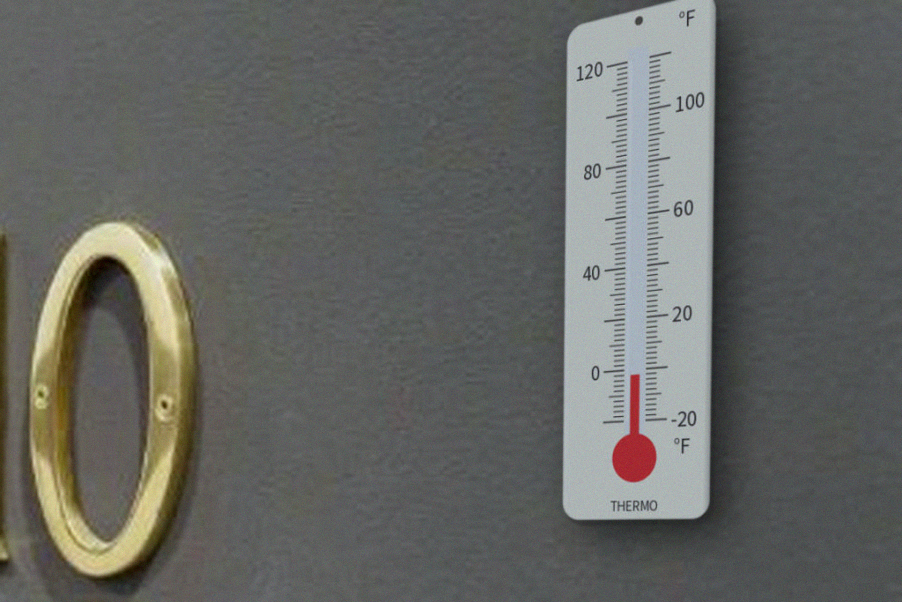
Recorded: -2 °F
